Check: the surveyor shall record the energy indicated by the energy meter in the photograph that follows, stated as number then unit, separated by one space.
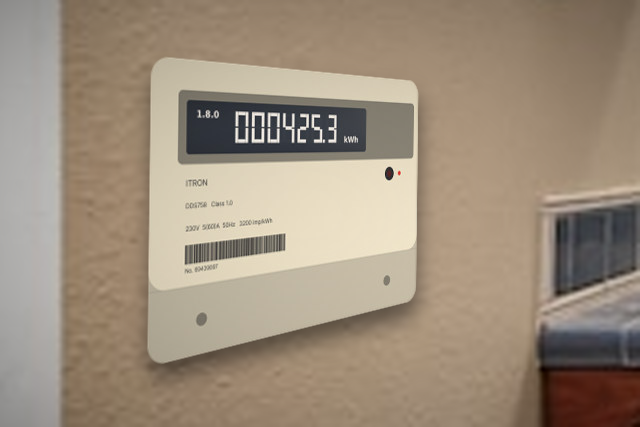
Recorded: 425.3 kWh
